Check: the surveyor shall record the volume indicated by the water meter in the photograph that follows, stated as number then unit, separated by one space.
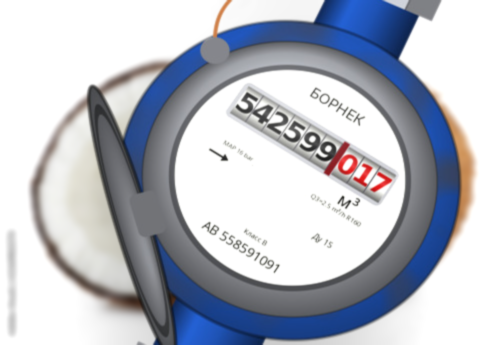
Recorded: 542599.017 m³
